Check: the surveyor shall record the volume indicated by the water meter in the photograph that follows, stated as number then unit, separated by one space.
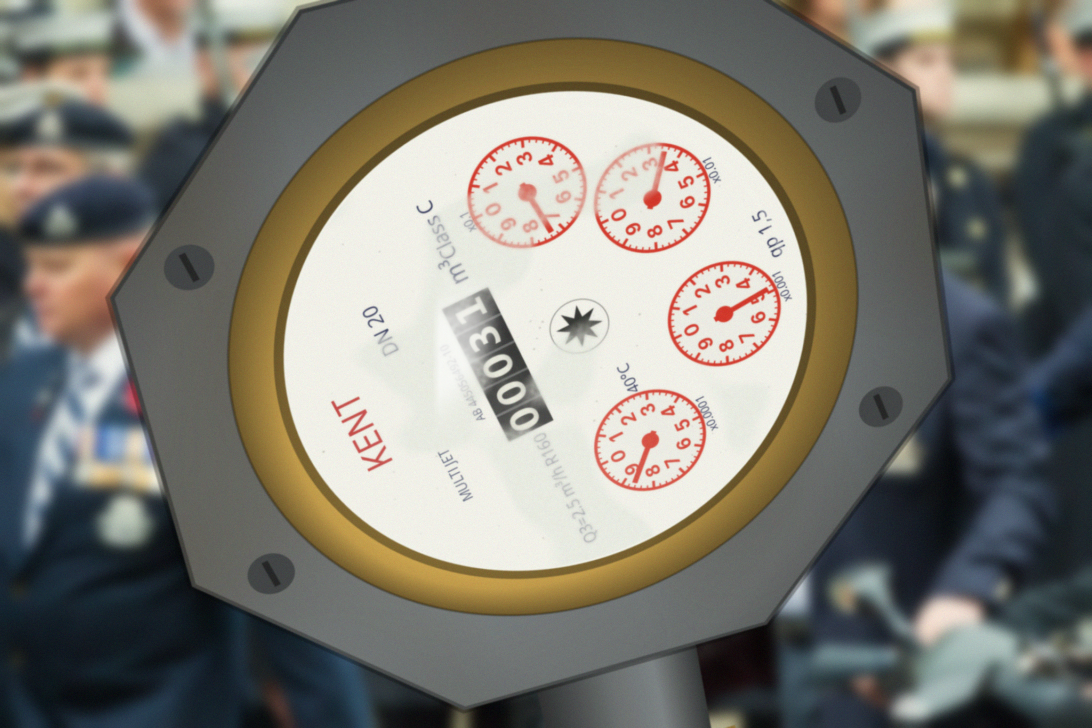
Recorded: 31.7348 m³
